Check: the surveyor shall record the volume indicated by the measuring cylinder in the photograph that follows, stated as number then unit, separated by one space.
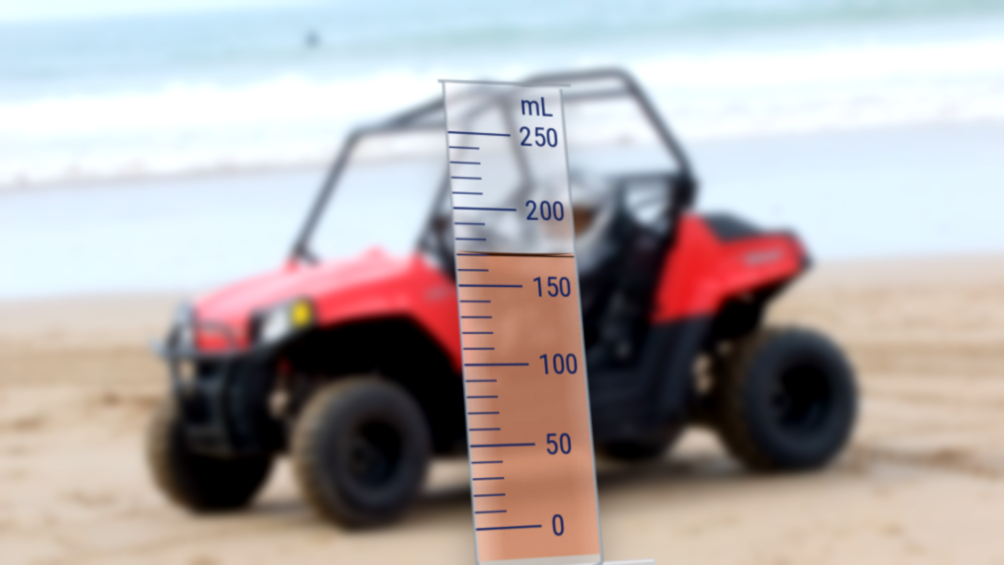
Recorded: 170 mL
